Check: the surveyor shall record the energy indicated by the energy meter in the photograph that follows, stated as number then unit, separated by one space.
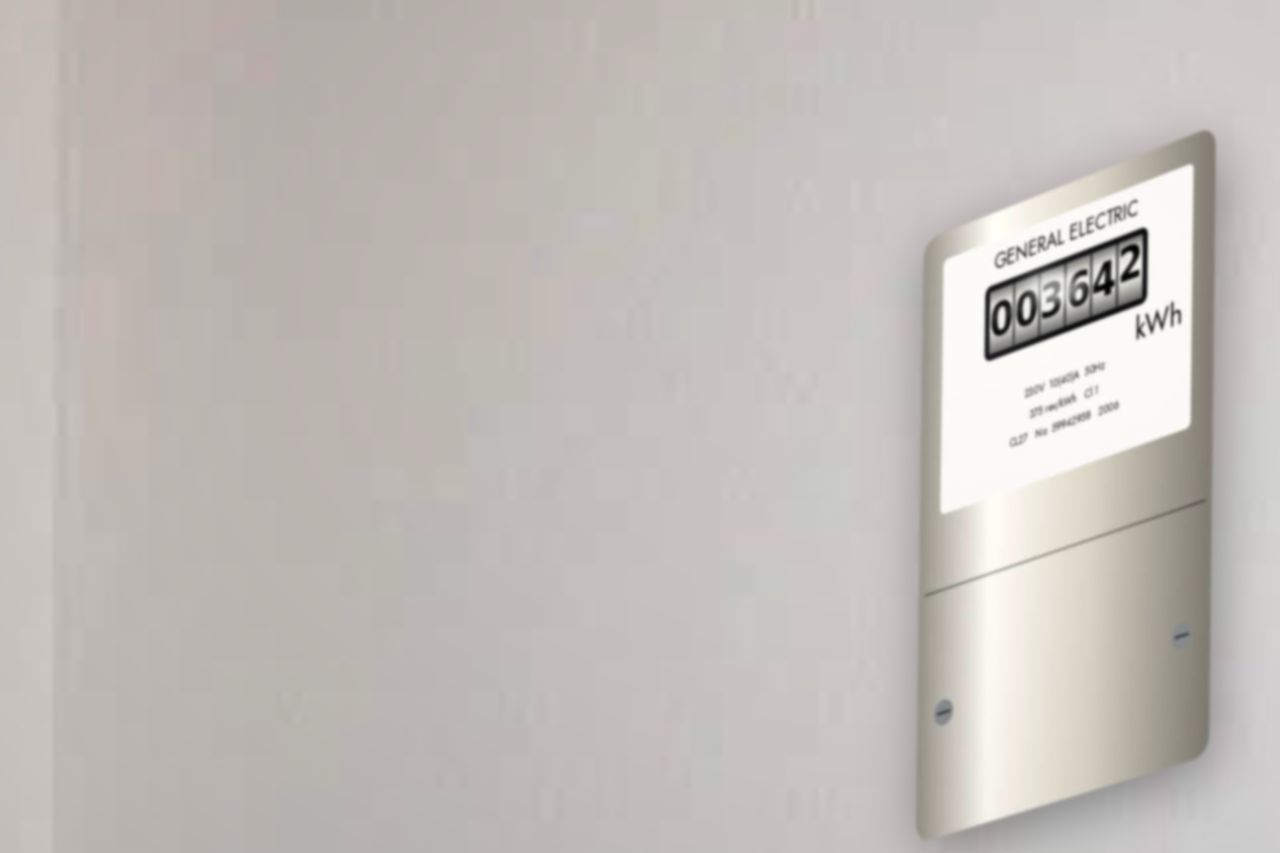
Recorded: 3642 kWh
